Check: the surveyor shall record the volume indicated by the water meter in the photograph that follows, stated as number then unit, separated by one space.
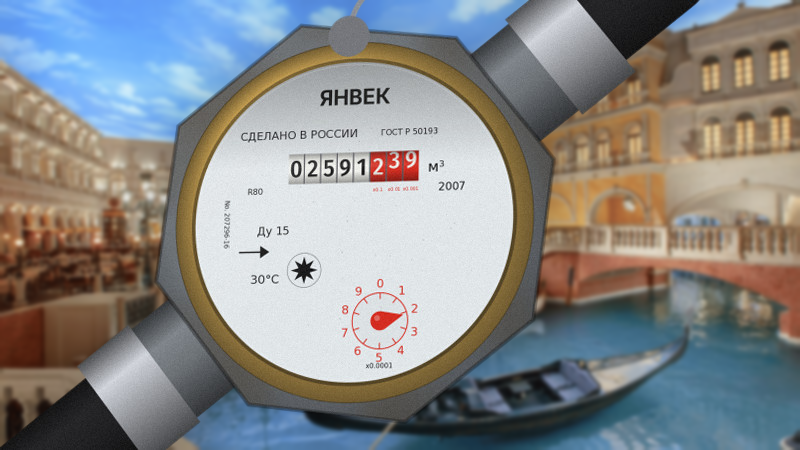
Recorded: 2591.2392 m³
